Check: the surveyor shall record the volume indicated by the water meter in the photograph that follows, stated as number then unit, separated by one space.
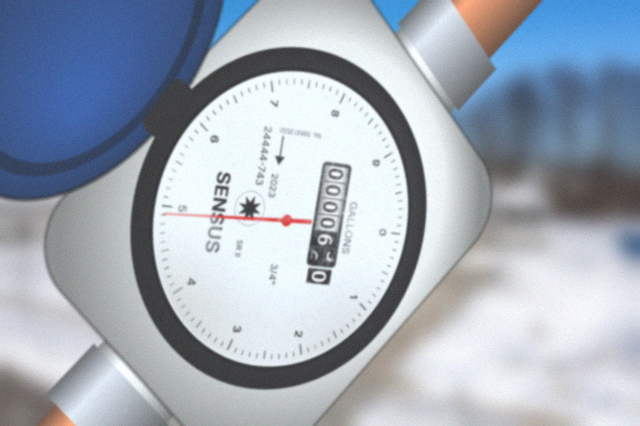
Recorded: 654.9 gal
